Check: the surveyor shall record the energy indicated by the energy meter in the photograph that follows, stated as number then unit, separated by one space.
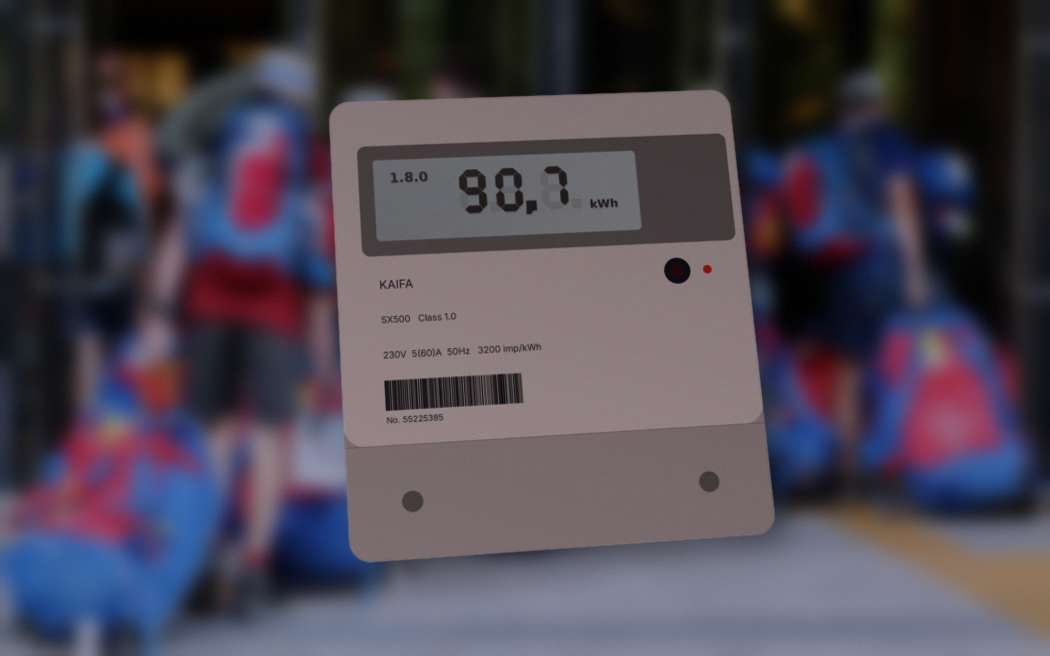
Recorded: 90.7 kWh
